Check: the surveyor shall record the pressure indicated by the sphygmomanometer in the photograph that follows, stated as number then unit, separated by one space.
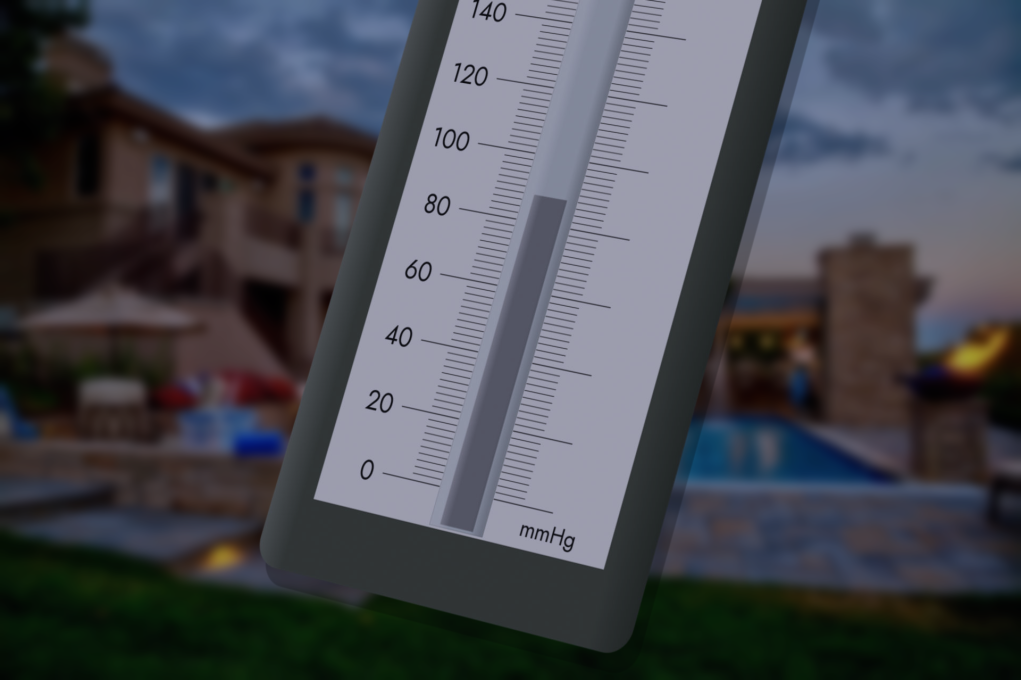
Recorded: 88 mmHg
